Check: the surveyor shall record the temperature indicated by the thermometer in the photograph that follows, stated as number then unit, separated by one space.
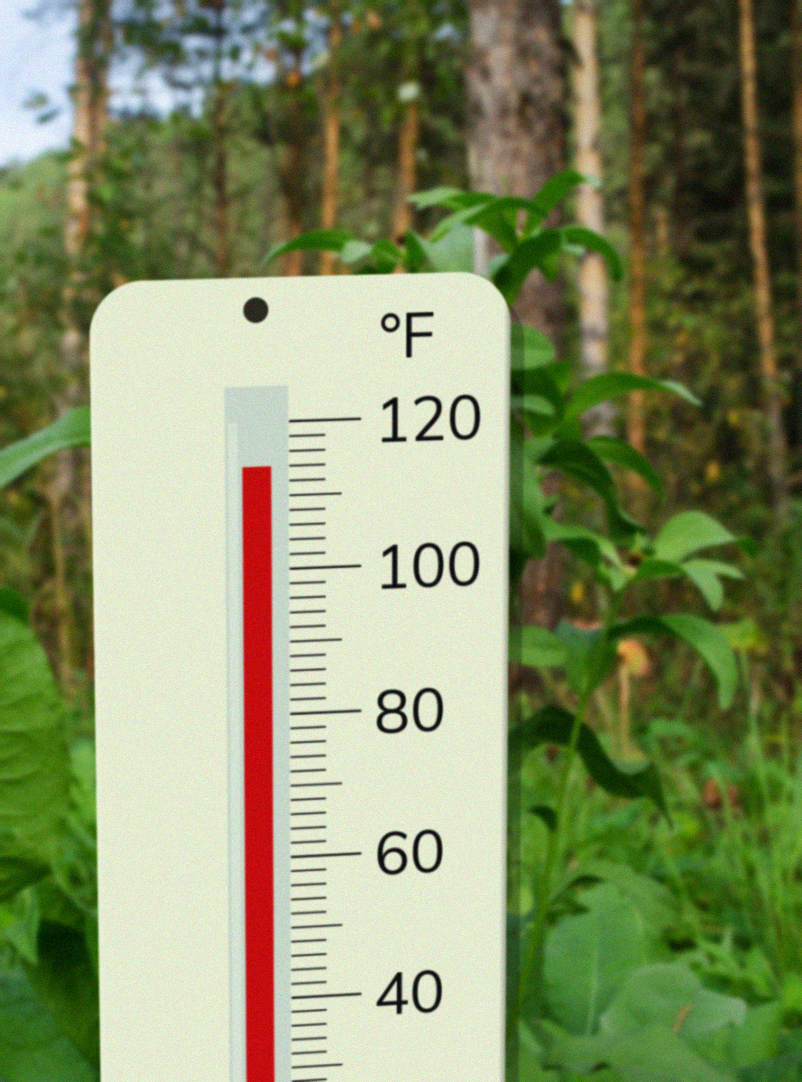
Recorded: 114 °F
